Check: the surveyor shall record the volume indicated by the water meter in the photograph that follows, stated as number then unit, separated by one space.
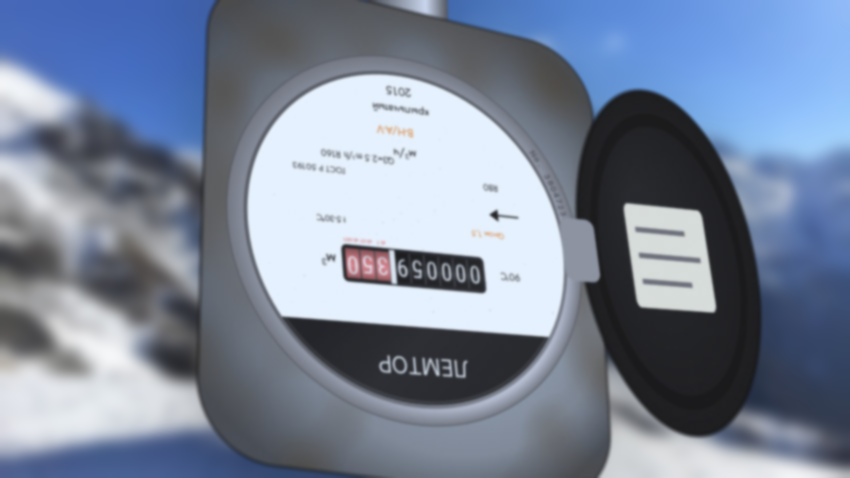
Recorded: 59.350 m³
